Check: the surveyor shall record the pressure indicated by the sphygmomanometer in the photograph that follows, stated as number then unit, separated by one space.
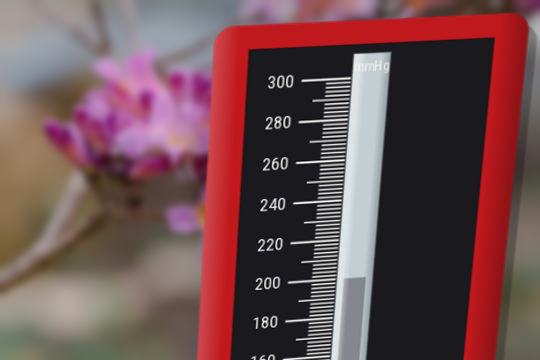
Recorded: 200 mmHg
